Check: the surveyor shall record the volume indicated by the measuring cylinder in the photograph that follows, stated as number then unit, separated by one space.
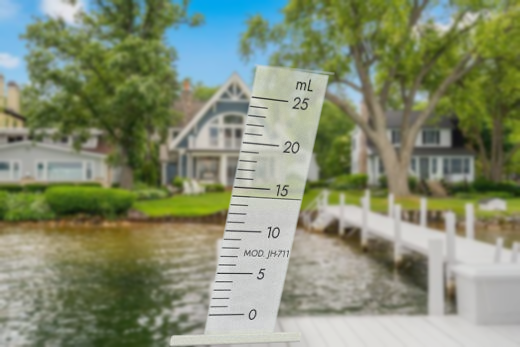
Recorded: 14 mL
